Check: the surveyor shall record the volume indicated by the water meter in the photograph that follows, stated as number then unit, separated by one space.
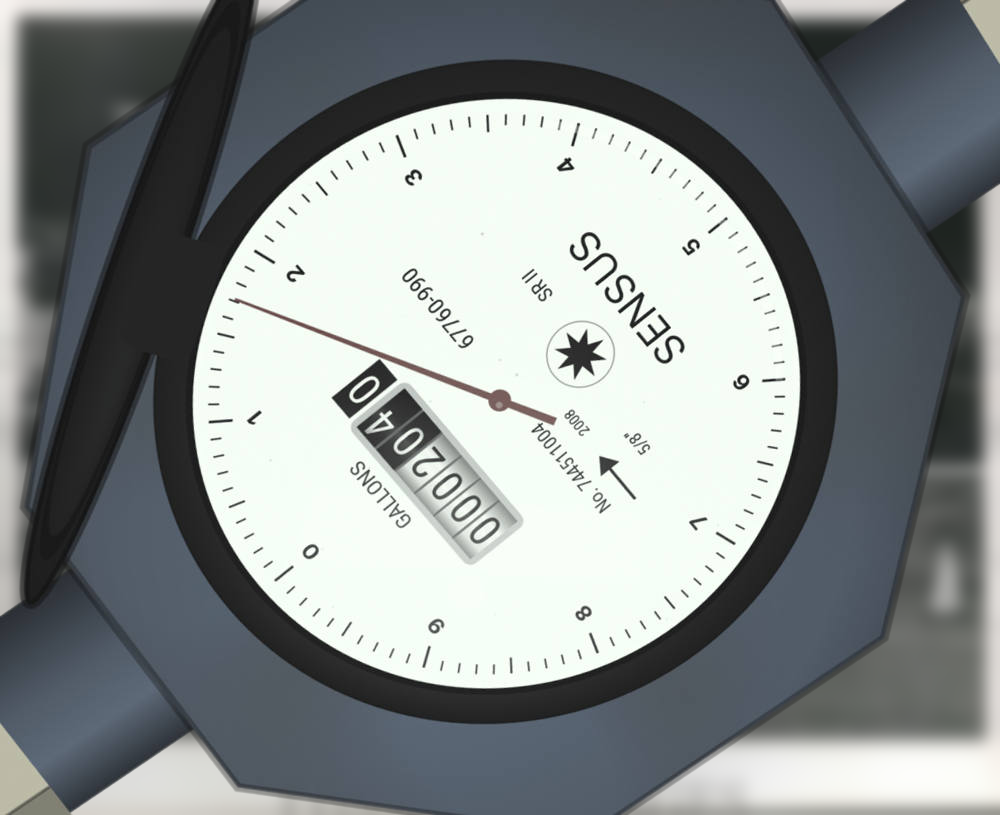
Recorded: 2041.7 gal
